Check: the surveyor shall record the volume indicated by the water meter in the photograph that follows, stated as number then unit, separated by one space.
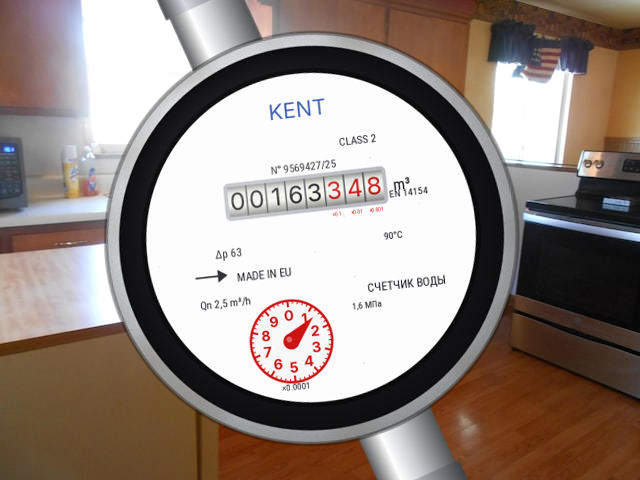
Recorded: 163.3481 m³
